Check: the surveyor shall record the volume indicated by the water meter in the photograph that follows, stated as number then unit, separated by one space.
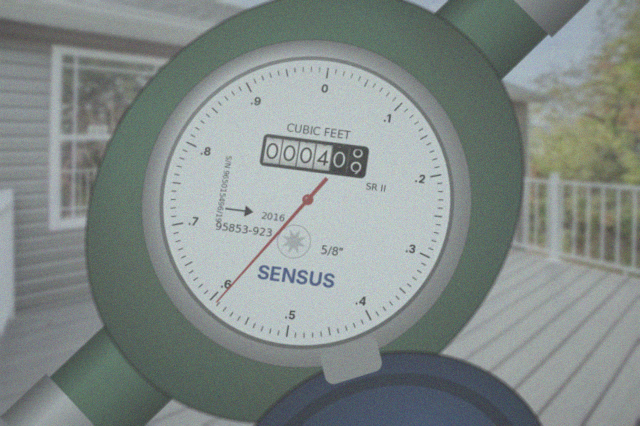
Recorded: 408.59 ft³
